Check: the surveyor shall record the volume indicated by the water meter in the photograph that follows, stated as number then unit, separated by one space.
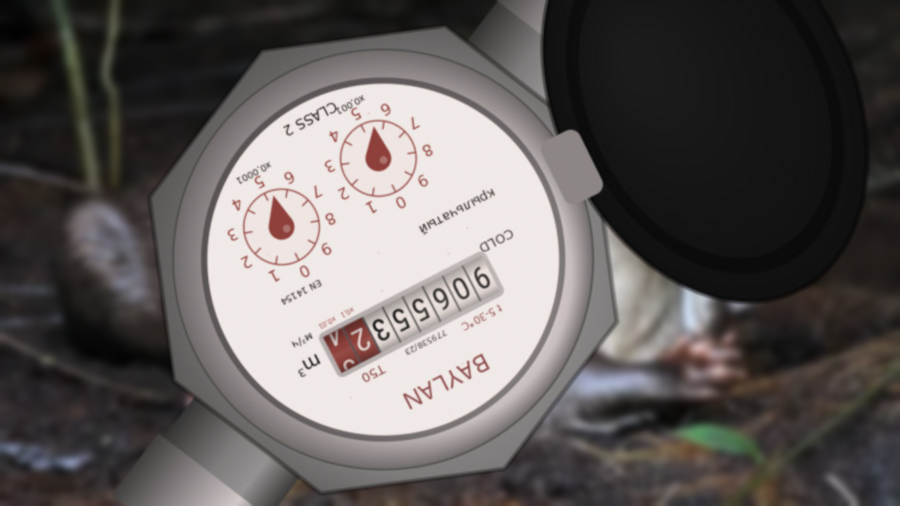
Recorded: 906553.2355 m³
